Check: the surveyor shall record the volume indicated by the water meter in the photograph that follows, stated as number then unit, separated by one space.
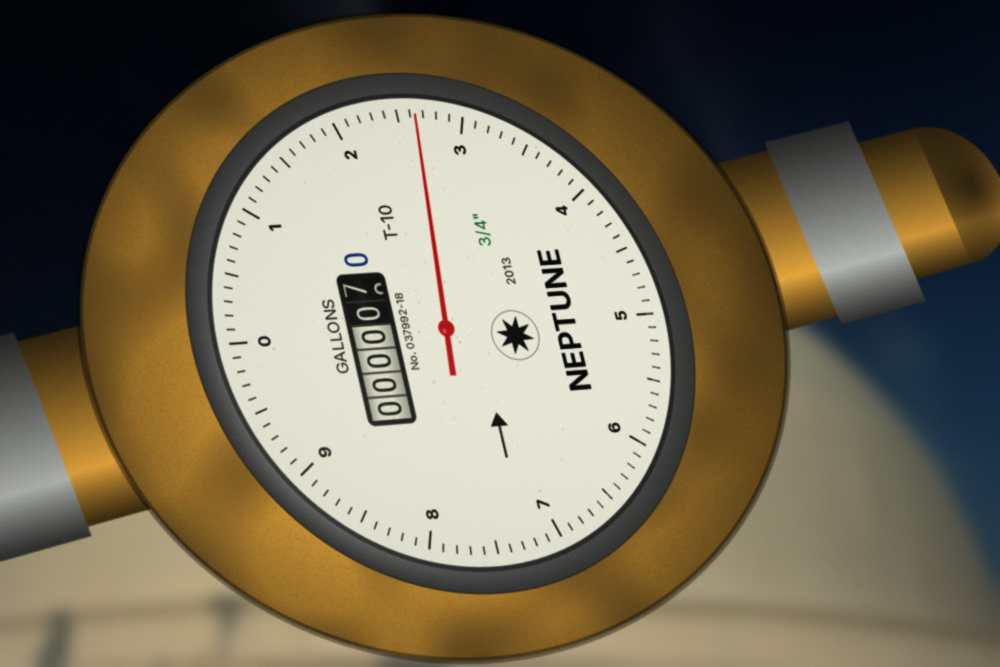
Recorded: 72.6 gal
